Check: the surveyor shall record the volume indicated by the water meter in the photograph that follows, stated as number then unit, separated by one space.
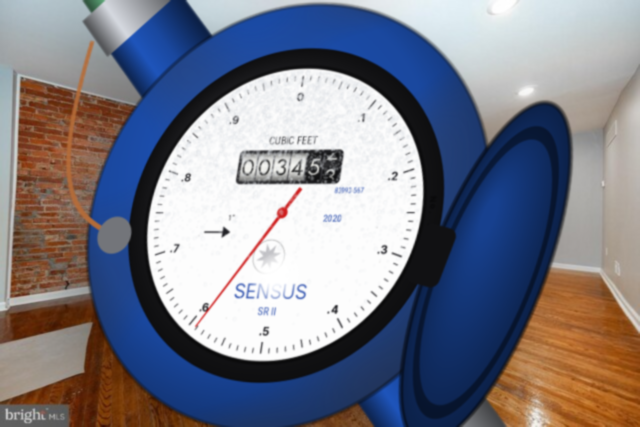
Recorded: 3452.59 ft³
